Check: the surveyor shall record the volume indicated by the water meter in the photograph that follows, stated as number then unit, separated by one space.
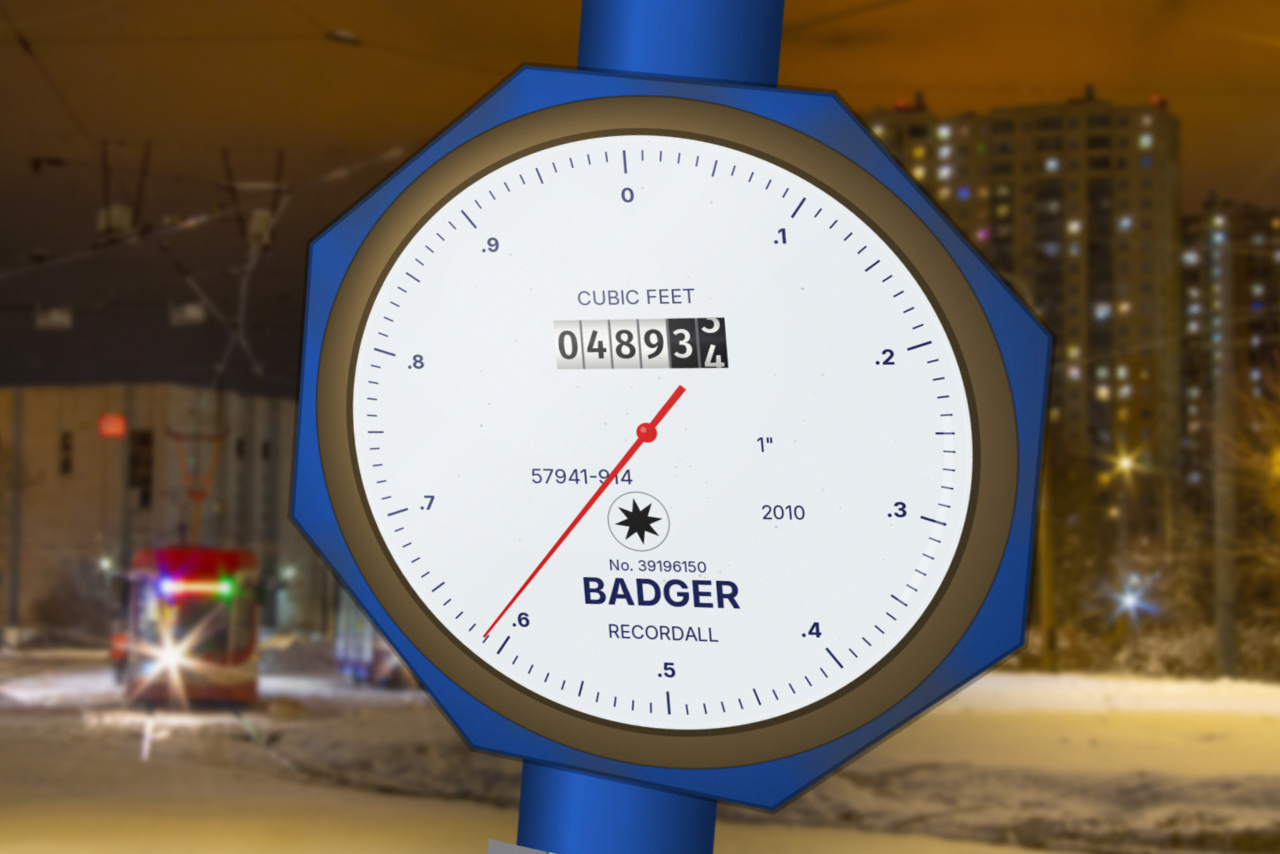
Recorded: 48933.61 ft³
